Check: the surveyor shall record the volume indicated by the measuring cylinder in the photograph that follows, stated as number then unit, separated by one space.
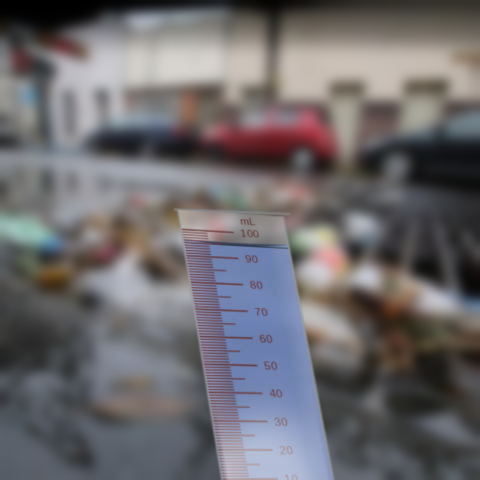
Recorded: 95 mL
